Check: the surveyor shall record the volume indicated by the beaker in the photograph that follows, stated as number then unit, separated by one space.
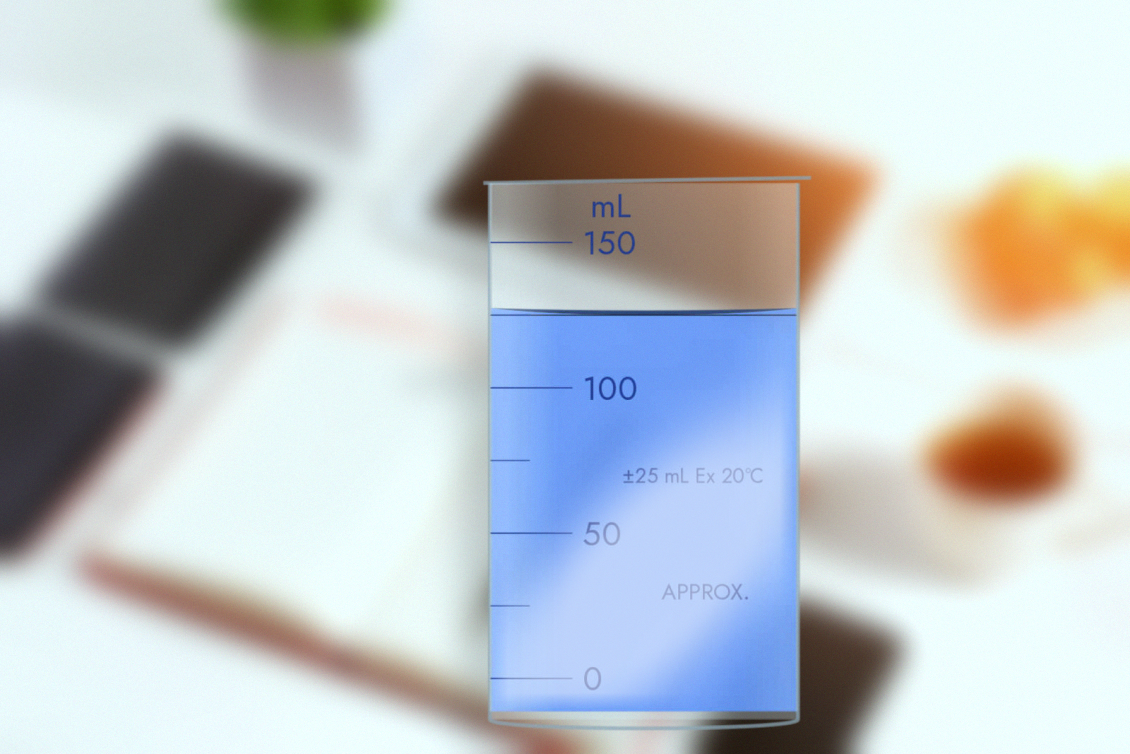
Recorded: 125 mL
